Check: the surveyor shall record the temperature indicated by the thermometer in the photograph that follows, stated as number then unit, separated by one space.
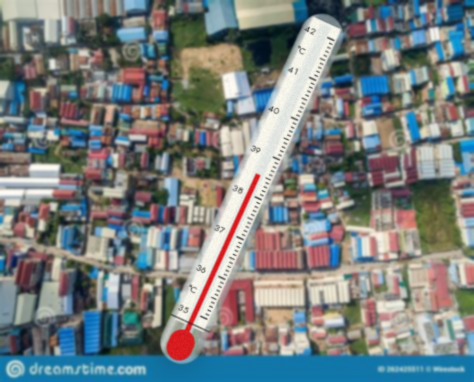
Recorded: 38.5 °C
